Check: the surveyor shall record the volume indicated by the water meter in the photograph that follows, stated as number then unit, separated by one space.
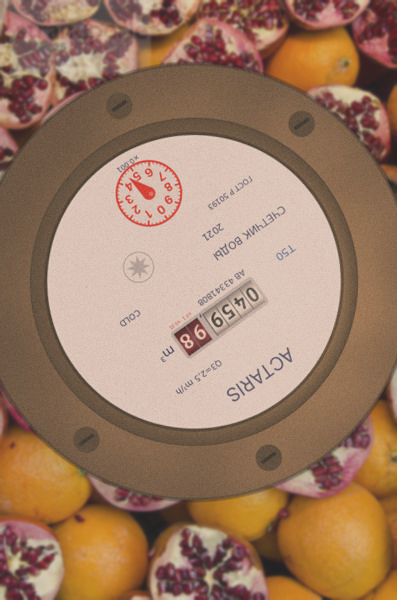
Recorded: 459.984 m³
